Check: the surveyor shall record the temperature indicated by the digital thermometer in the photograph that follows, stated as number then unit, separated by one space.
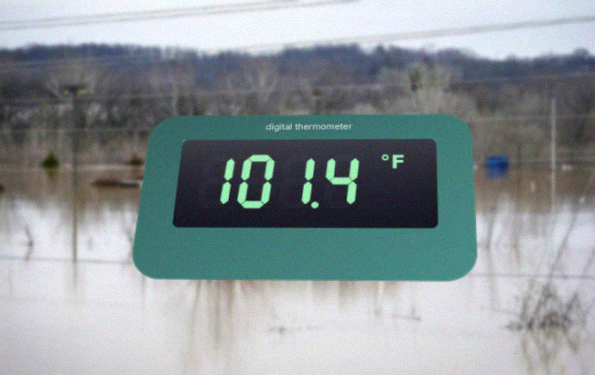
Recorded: 101.4 °F
